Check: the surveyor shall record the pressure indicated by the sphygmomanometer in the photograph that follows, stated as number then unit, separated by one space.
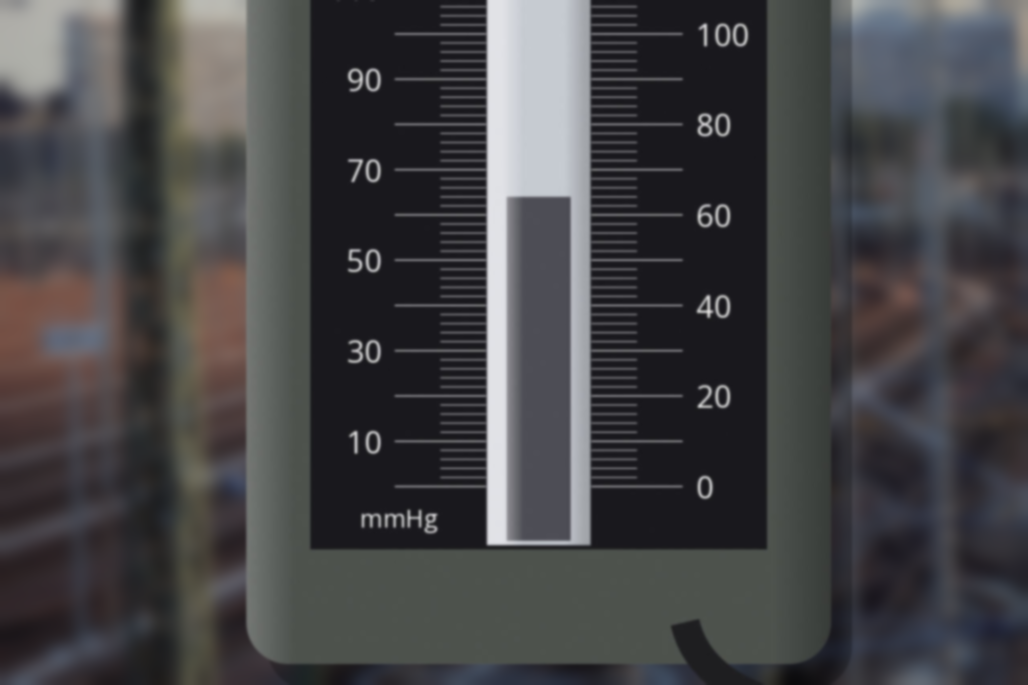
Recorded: 64 mmHg
